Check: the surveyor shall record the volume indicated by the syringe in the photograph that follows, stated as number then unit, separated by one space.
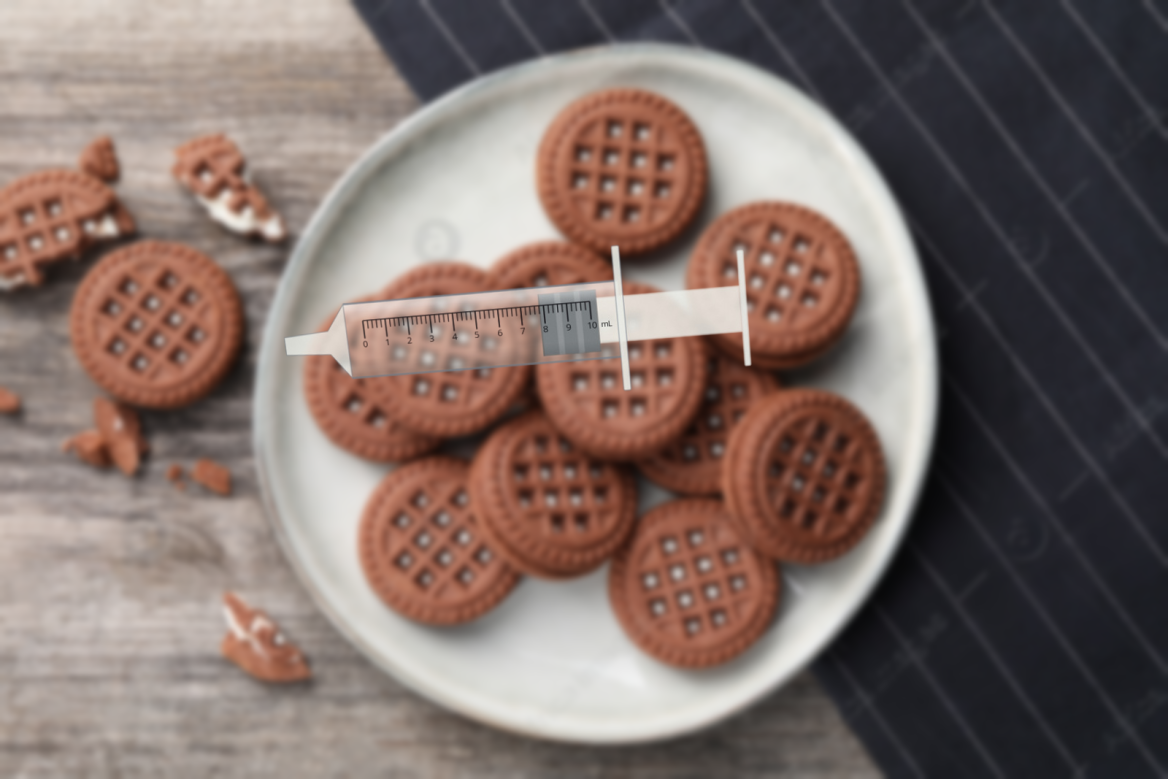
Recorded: 7.8 mL
